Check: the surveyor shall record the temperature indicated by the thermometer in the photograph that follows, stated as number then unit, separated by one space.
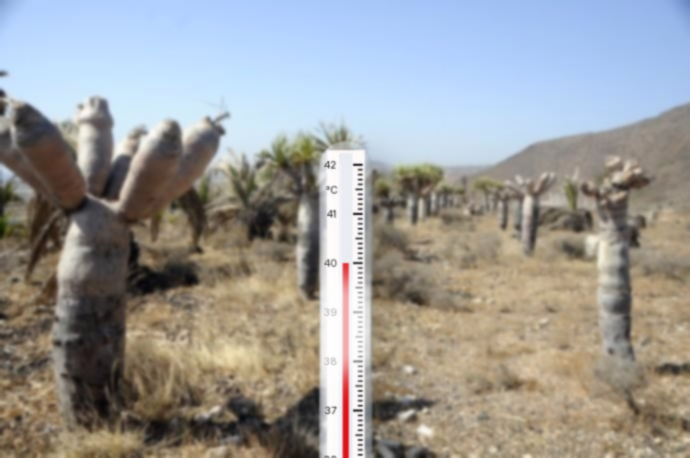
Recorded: 40 °C
